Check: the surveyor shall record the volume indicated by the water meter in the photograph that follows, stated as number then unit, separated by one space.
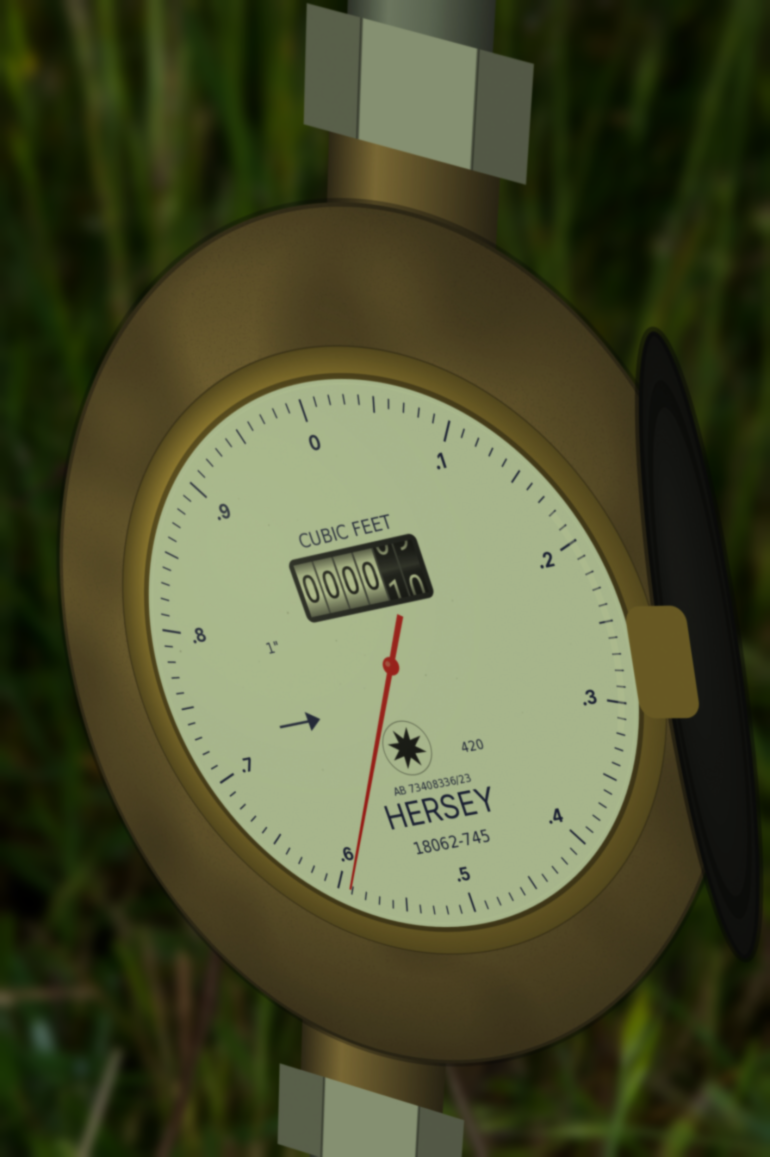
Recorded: 9.59 ft³
